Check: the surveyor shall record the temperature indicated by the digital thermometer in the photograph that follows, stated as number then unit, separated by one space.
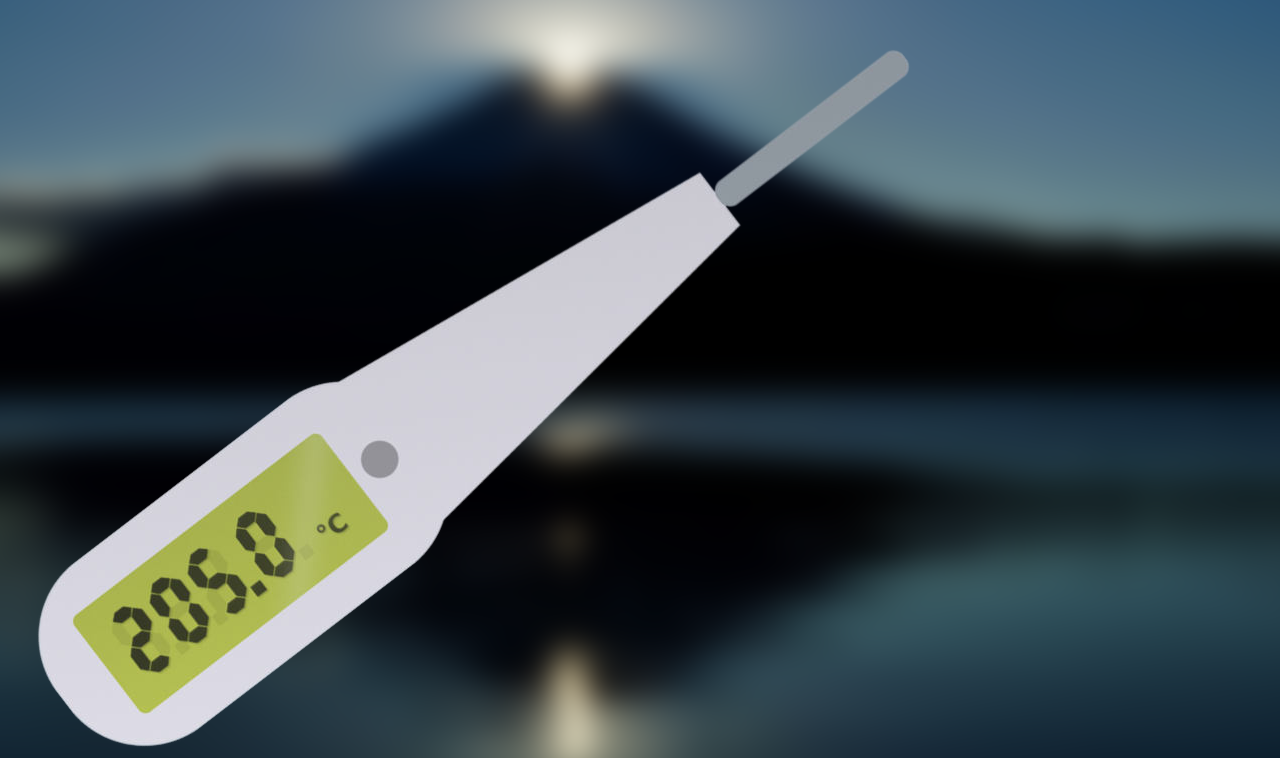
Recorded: 205.0 °C
